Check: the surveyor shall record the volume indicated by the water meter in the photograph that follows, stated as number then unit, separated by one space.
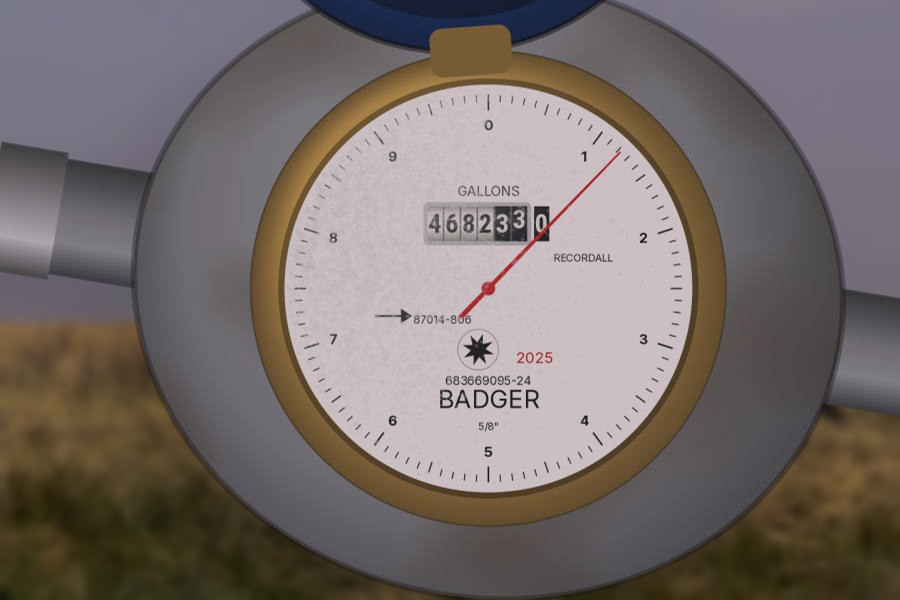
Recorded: 4682331.2 gal
